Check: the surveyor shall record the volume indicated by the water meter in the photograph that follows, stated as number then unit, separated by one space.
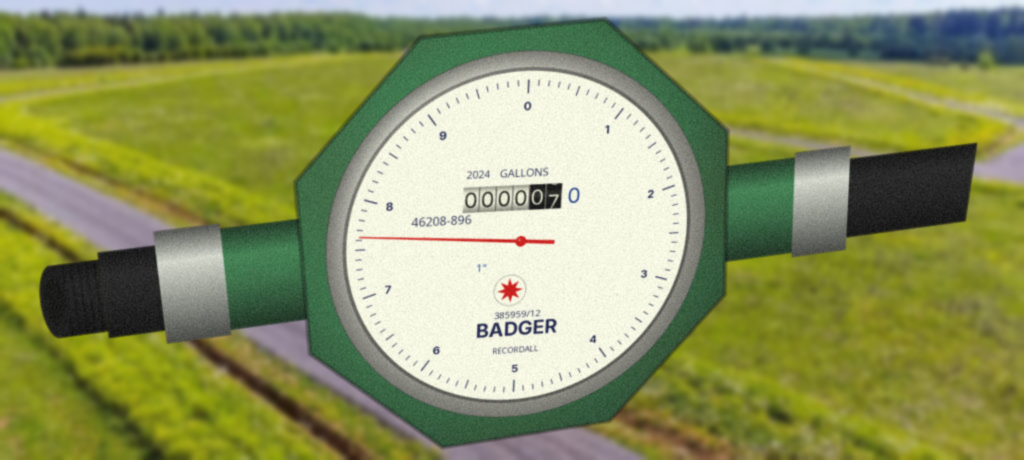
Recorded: 67.6 gal
